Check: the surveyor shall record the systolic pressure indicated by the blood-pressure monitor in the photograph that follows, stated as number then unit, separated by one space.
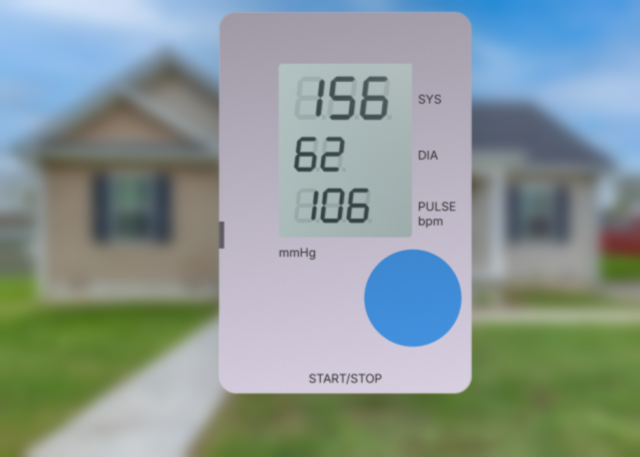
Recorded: 156 mmHg
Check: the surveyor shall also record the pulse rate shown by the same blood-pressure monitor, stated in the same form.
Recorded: 106 bpm
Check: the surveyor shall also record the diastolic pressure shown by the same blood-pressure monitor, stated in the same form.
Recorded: 62 mmHg
